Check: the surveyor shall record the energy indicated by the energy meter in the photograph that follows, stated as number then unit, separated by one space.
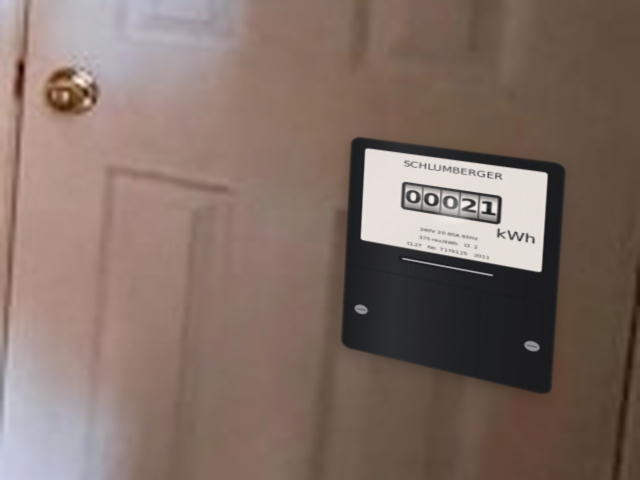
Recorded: 21 kWh
